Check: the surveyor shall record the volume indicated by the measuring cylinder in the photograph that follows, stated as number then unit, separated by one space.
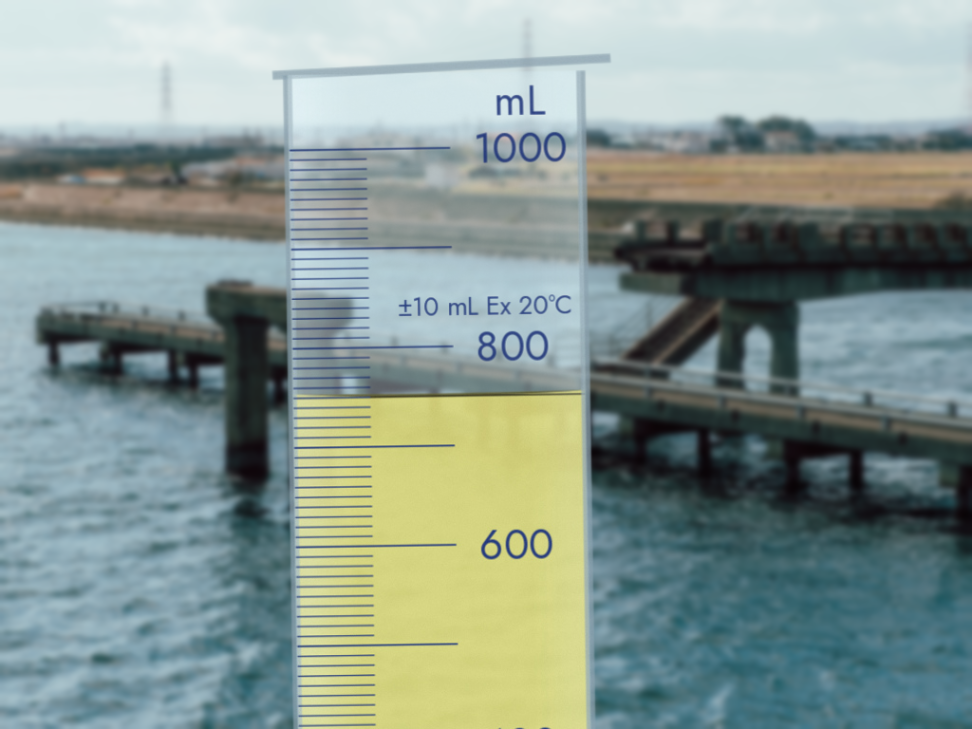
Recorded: 750 mL
